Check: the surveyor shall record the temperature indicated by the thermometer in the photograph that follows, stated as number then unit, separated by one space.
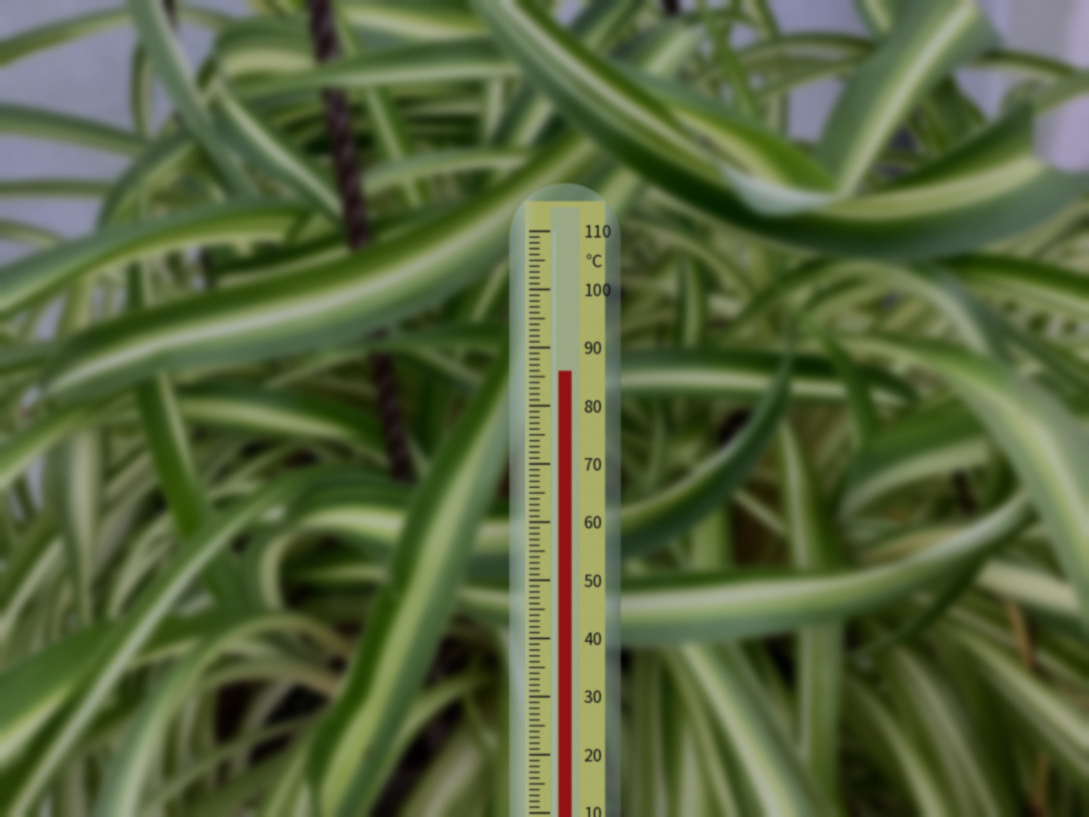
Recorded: 86 °C
